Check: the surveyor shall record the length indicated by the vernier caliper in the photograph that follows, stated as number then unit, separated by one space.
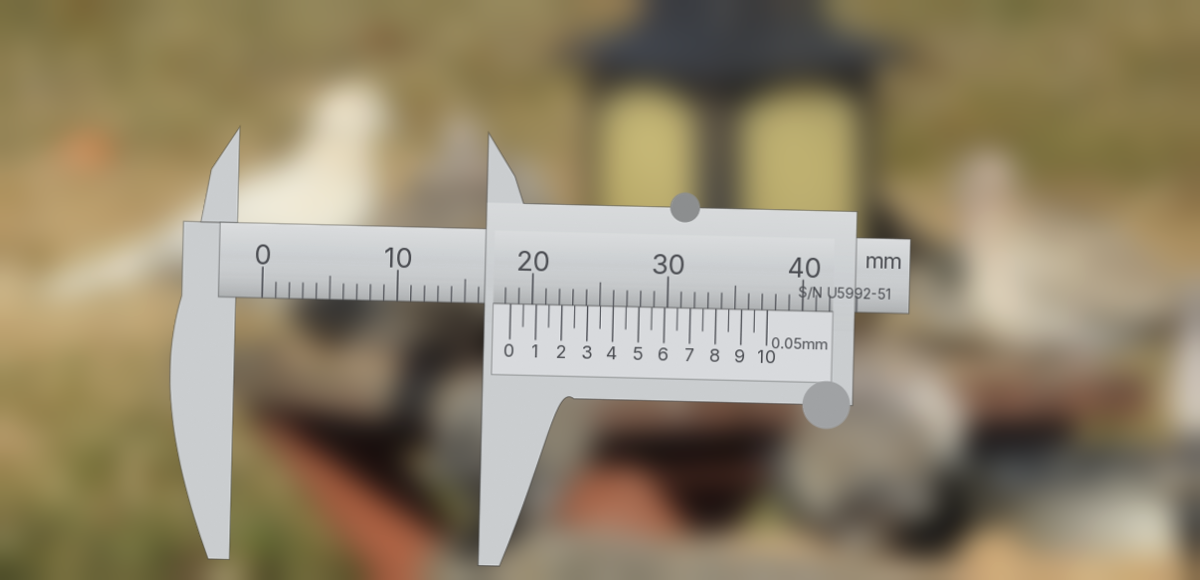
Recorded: 18.4 mm
